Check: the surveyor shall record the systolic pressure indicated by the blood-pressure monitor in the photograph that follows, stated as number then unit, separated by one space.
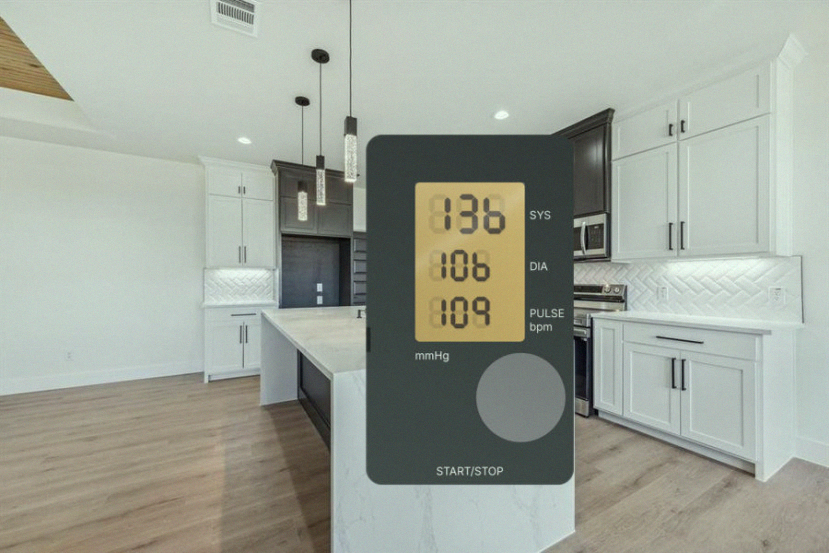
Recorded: 136 mmHg
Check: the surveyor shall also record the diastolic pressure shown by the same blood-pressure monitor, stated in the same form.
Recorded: 106 mmHg
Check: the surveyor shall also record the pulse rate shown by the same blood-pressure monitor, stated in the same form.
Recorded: 109 bpm
